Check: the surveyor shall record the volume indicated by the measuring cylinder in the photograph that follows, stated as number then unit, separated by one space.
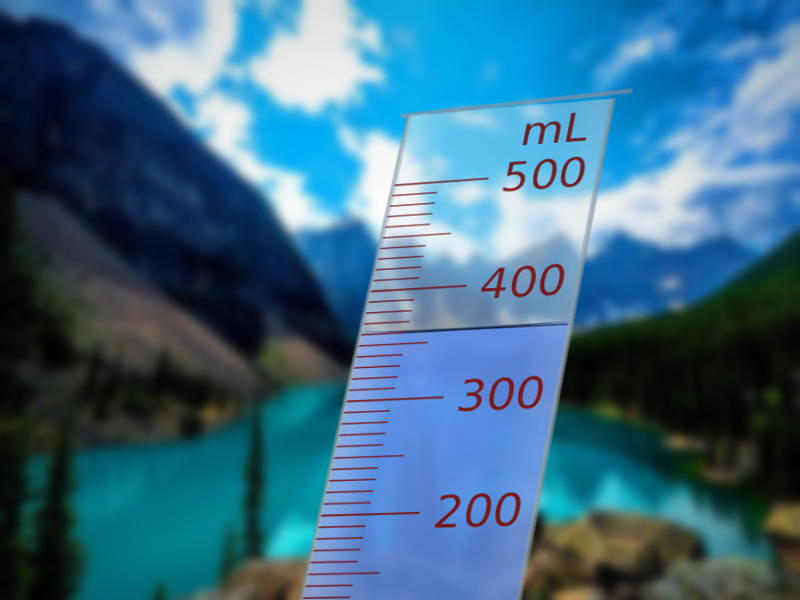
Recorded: 360 mL
